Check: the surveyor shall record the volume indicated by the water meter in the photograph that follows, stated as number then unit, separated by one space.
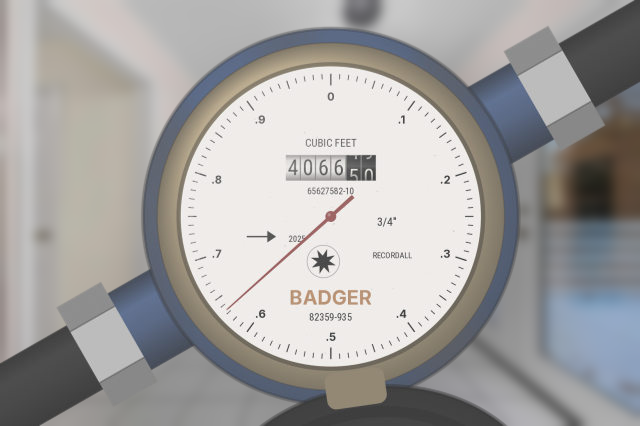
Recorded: 406649.63 ft³
